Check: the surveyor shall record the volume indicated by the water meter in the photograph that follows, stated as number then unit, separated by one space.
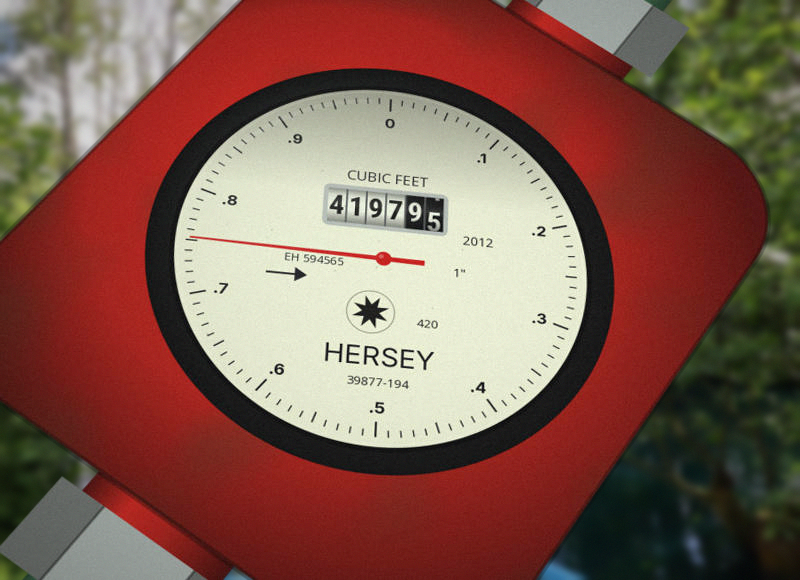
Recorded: 419794.75 ft³
